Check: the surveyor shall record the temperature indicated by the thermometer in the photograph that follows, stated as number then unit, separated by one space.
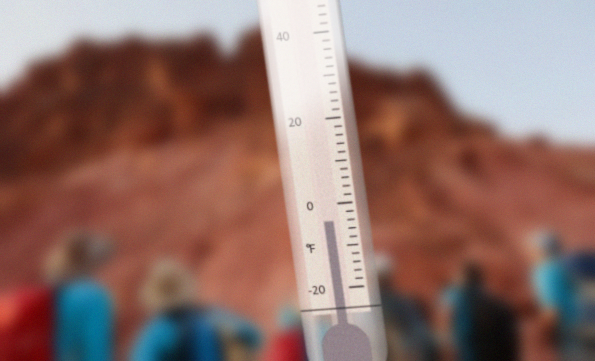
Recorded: -4 °F
